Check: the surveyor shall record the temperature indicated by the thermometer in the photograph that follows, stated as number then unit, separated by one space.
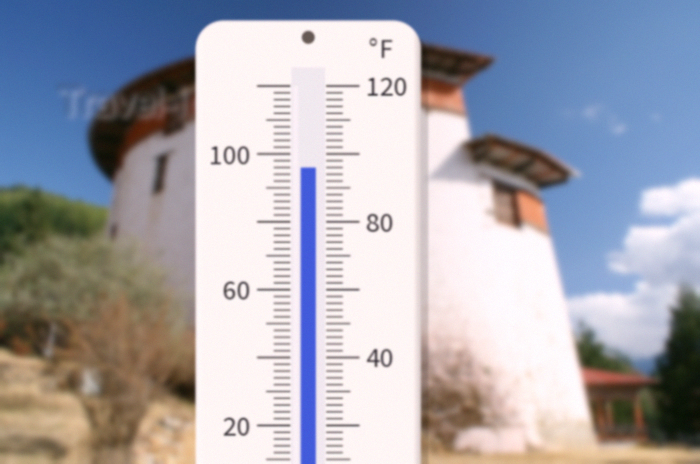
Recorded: 96 °F
